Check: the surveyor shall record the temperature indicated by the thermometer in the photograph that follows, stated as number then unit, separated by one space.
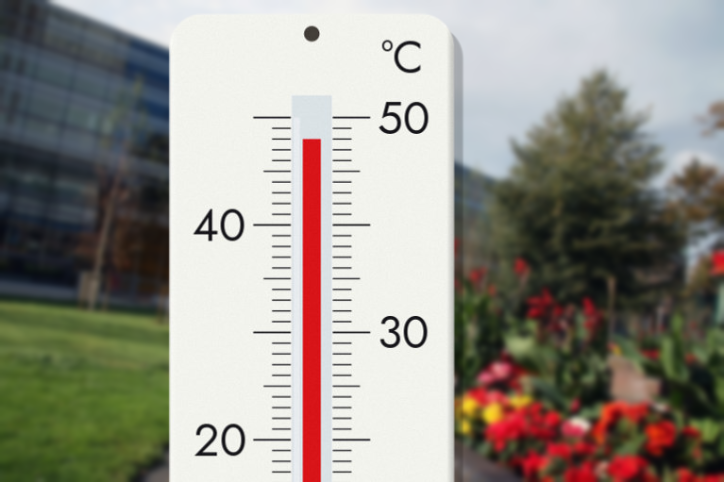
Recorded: 48 °C
